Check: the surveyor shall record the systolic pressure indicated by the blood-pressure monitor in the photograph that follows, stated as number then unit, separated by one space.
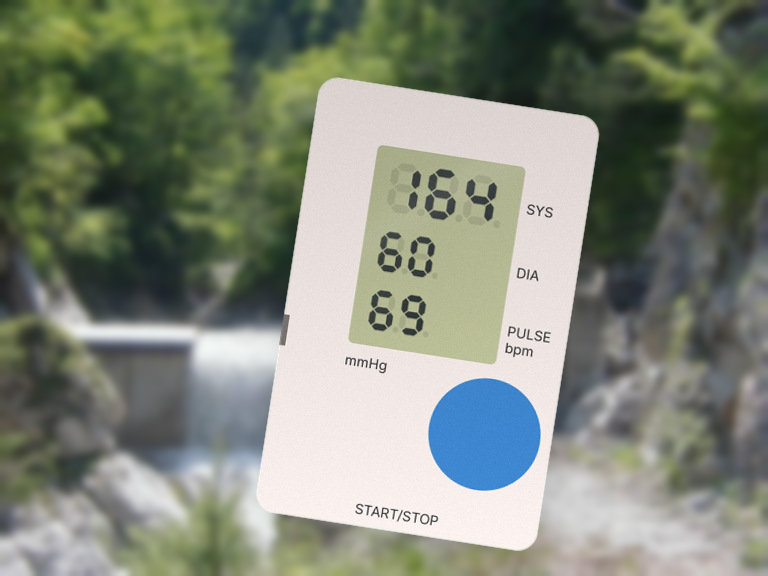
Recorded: 164 mmHg
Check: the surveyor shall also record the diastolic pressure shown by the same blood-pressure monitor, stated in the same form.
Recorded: 60 mmHg
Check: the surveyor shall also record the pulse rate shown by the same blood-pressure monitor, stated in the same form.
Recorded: 69 bpm
